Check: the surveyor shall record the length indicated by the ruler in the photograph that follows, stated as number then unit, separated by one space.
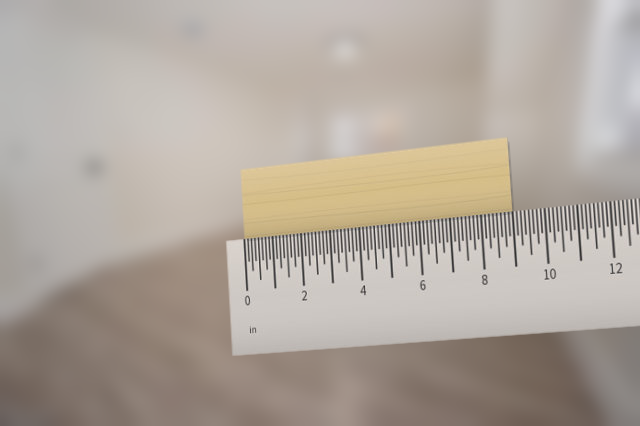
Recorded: 9 in
